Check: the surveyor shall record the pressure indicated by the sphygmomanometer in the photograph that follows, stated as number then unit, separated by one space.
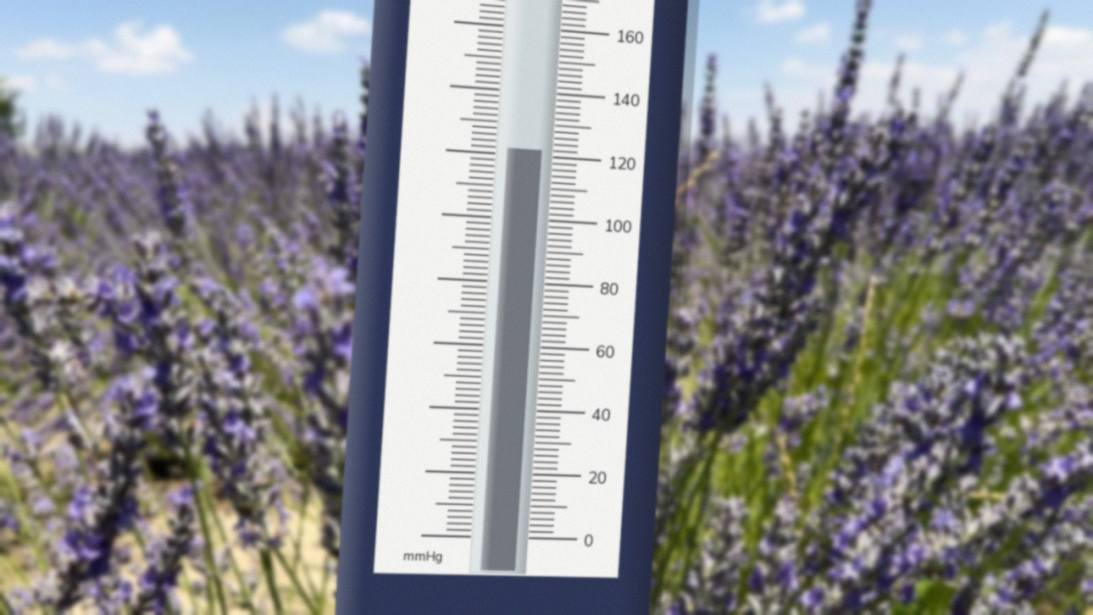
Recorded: 122 mmHg
